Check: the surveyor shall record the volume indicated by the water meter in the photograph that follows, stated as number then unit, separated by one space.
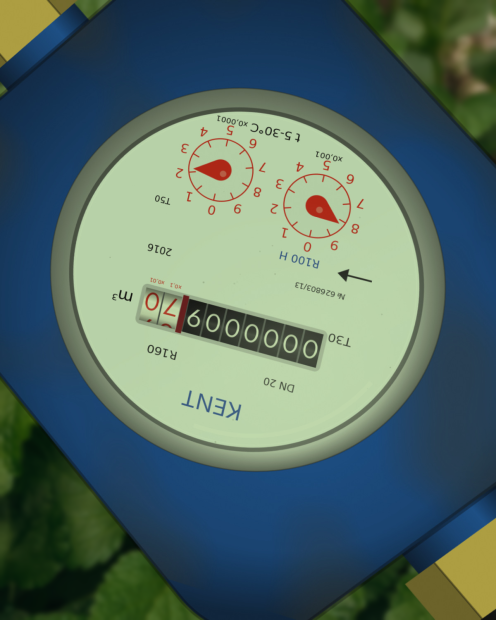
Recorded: 9.6982 m³
